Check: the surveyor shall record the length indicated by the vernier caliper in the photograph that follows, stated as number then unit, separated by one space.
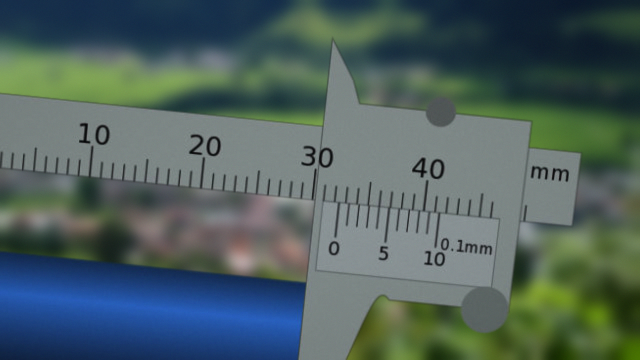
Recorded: 32.4 mm
